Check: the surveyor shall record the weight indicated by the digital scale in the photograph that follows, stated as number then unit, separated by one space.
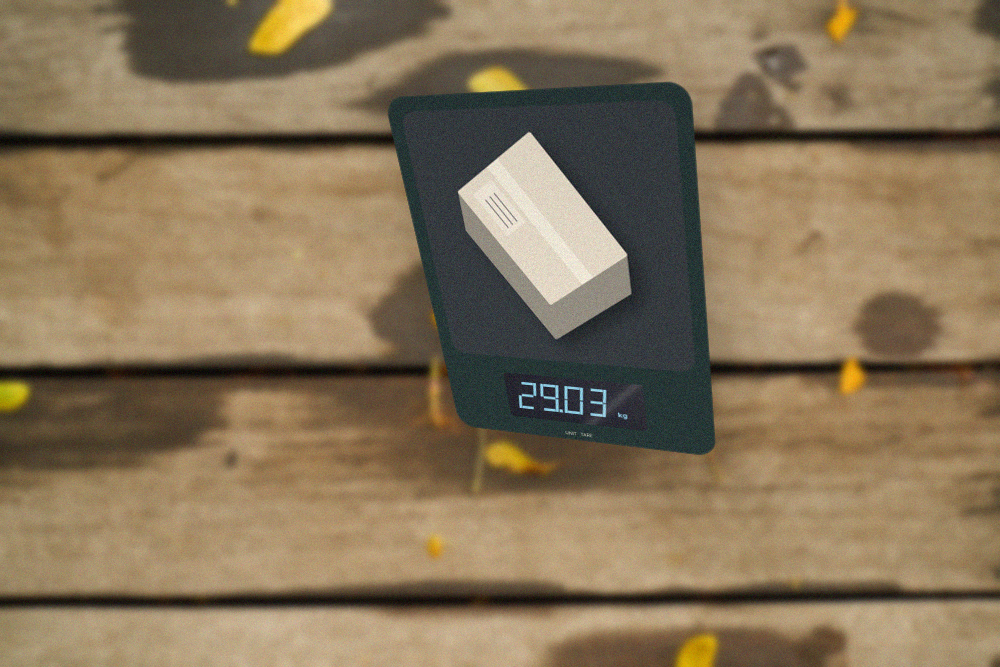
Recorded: 29.03 kg
